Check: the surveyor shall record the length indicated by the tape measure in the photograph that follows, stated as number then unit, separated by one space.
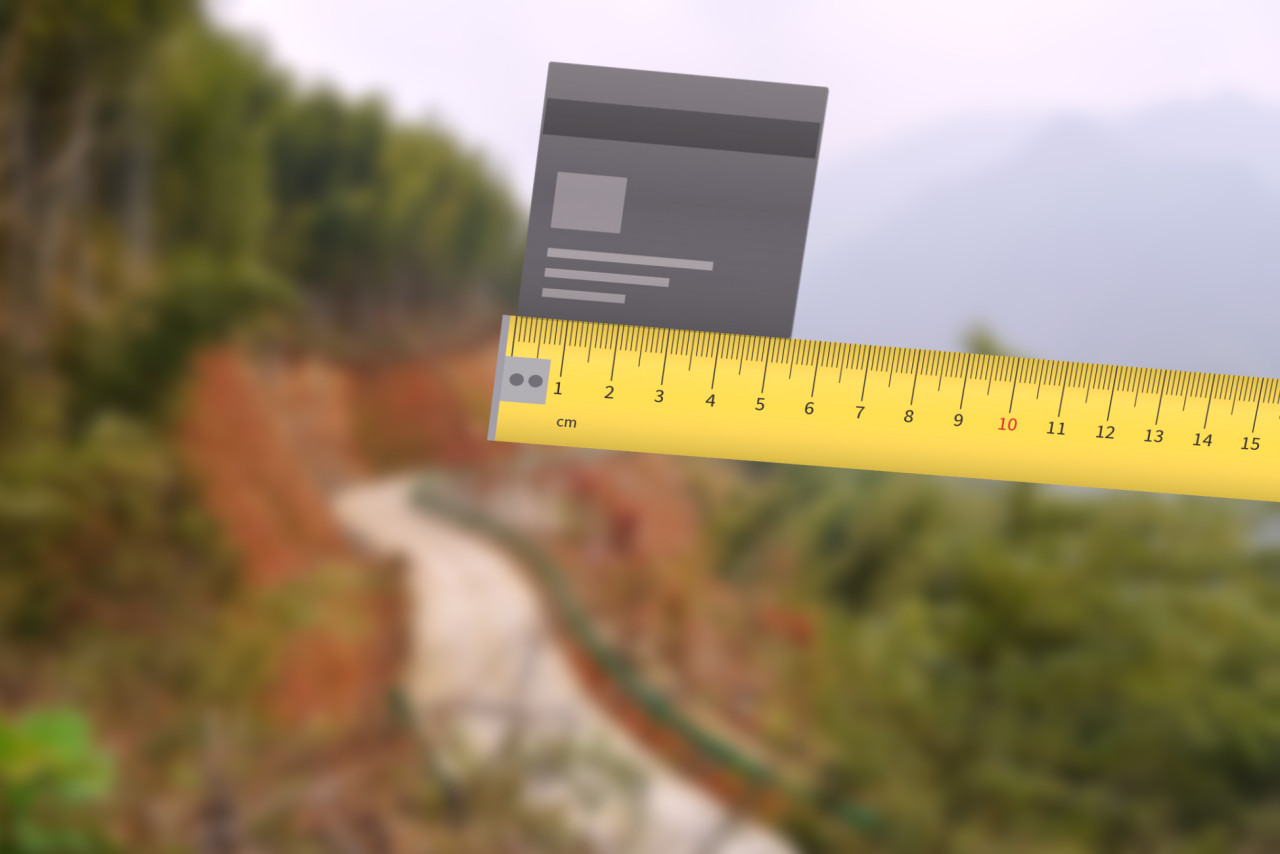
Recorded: 5.4 cm
